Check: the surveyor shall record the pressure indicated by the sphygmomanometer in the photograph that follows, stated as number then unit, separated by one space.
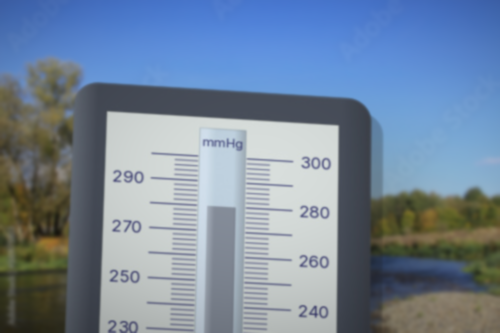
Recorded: 280 mmHg
